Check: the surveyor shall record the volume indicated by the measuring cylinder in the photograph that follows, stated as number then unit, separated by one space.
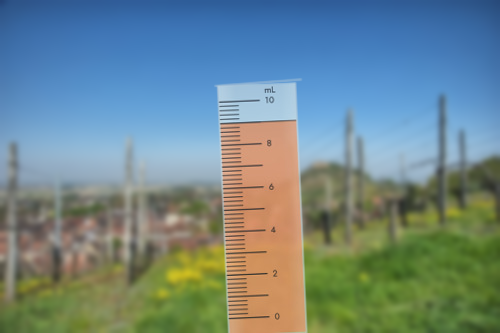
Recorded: 9 mL
